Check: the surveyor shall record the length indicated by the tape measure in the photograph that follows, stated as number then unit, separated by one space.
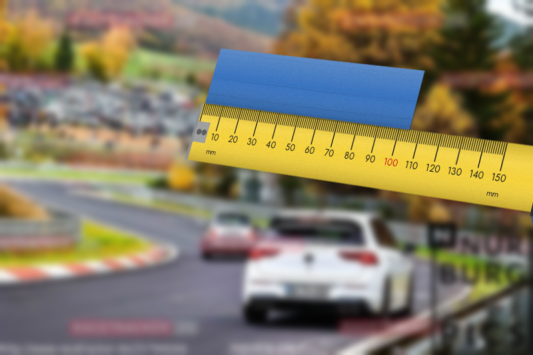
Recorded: 105 mm
